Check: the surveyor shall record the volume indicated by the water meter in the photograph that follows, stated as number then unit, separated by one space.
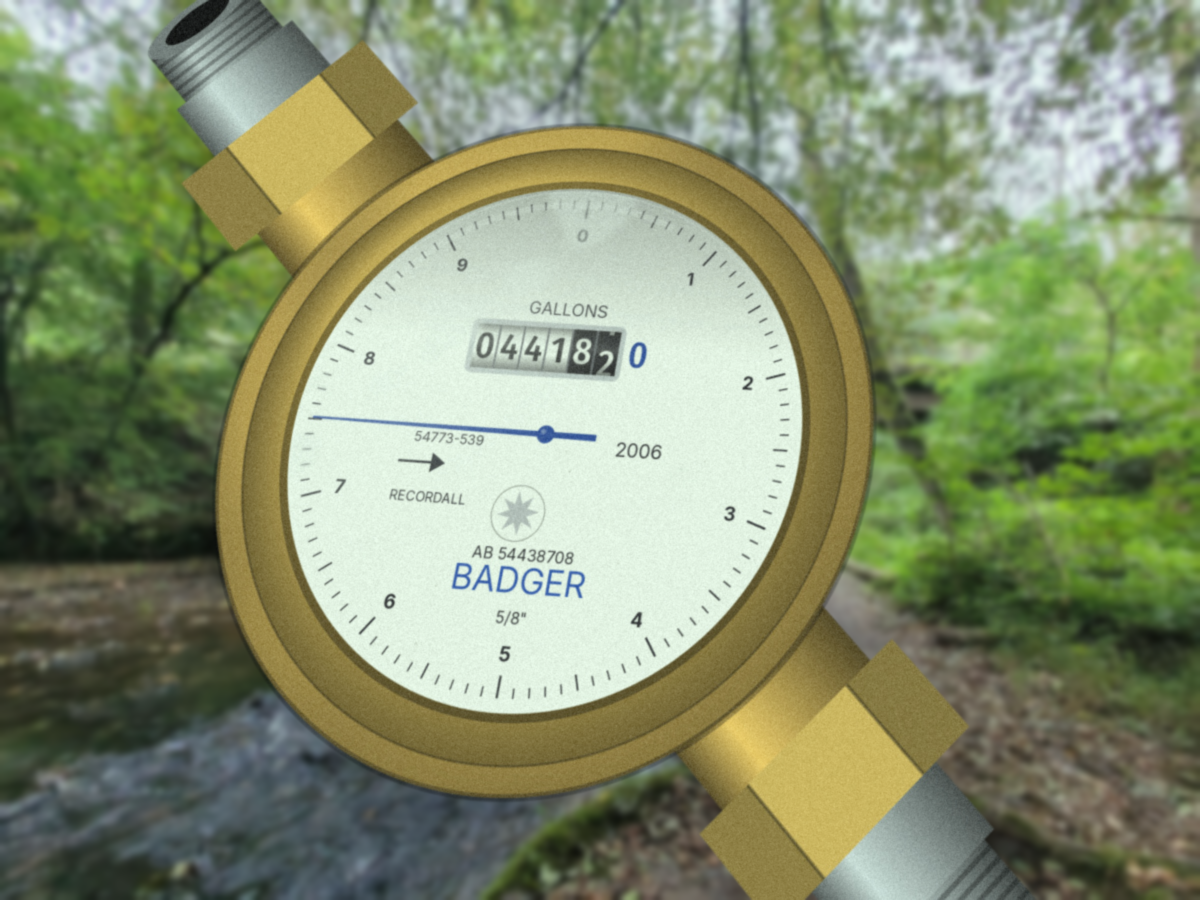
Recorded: 441817.5 gal
